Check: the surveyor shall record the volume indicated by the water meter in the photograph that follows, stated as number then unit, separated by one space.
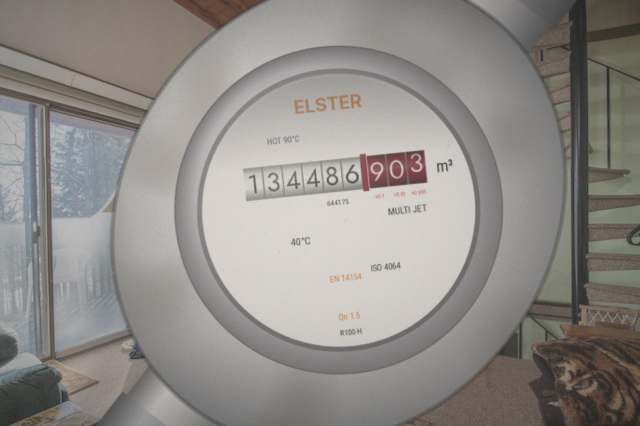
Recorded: 134486.903 m³
